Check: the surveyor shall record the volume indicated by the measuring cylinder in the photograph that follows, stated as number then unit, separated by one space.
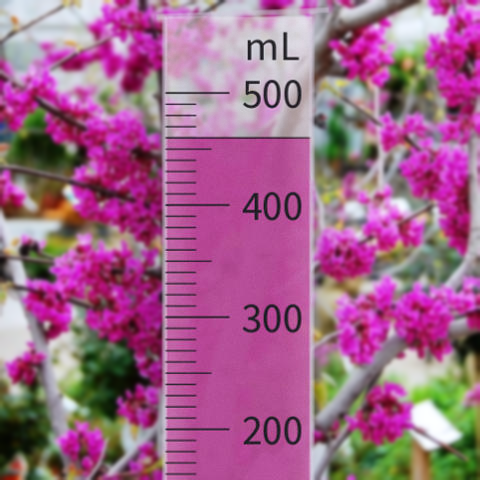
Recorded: 460 mL
